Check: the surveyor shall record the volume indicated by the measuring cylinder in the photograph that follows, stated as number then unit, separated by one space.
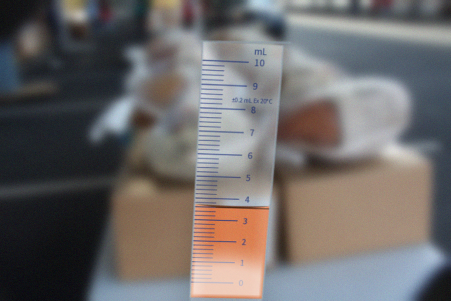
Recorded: 3.6 mL
